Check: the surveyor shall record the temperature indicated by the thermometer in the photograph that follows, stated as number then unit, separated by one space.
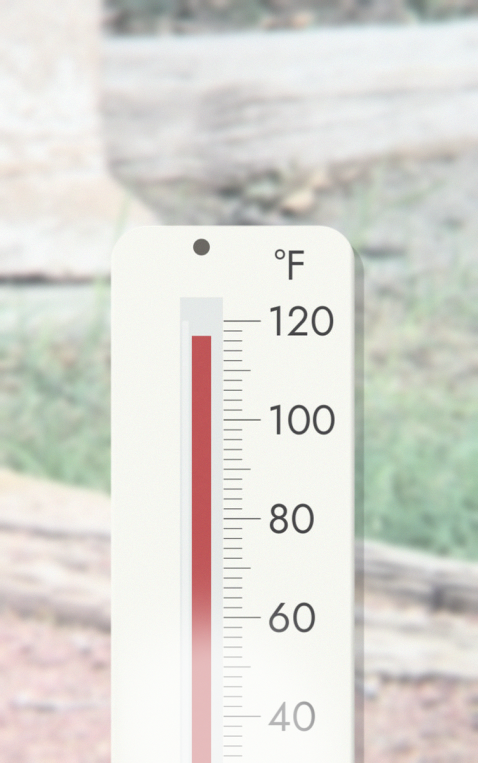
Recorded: 117 °F
